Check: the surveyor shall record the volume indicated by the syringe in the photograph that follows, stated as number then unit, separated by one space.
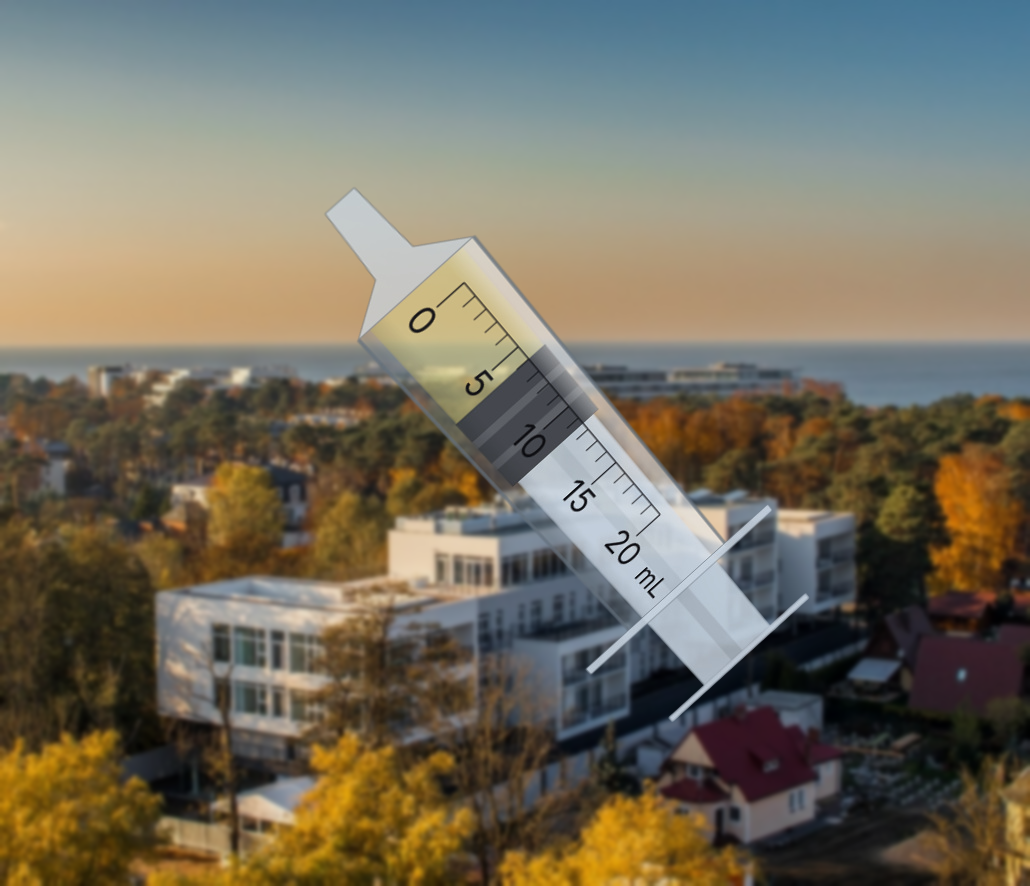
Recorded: 6 mL
